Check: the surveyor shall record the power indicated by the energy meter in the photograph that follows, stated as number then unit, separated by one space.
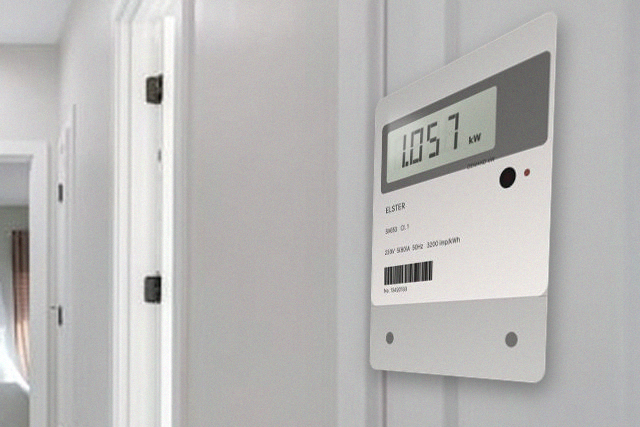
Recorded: 1.057 kW
